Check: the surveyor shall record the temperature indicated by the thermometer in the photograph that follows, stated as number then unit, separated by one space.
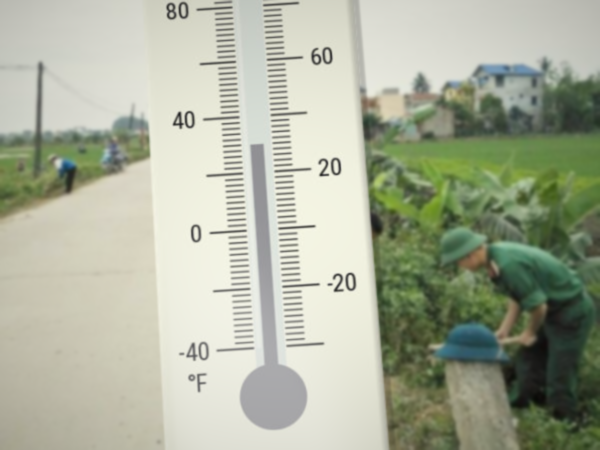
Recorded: 30 °F
